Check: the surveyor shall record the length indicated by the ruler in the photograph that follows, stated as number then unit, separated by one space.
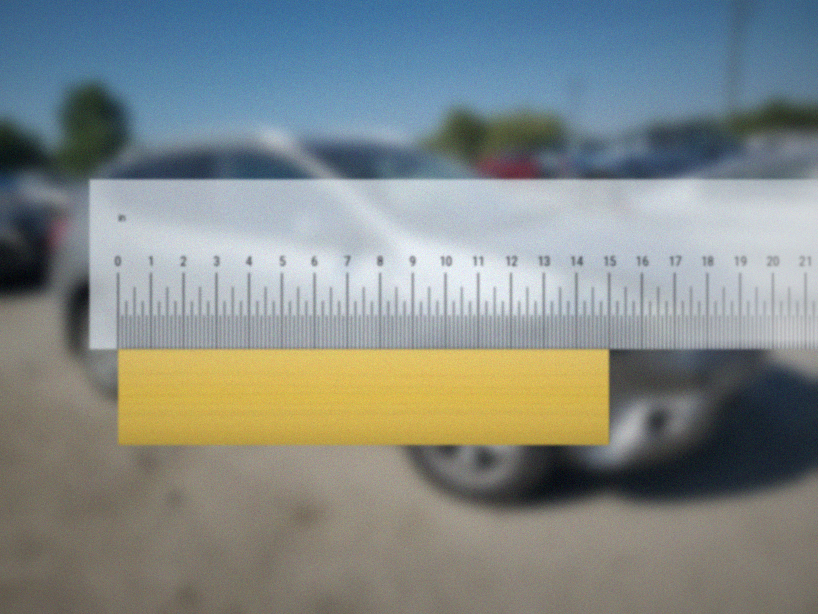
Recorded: 15 in
